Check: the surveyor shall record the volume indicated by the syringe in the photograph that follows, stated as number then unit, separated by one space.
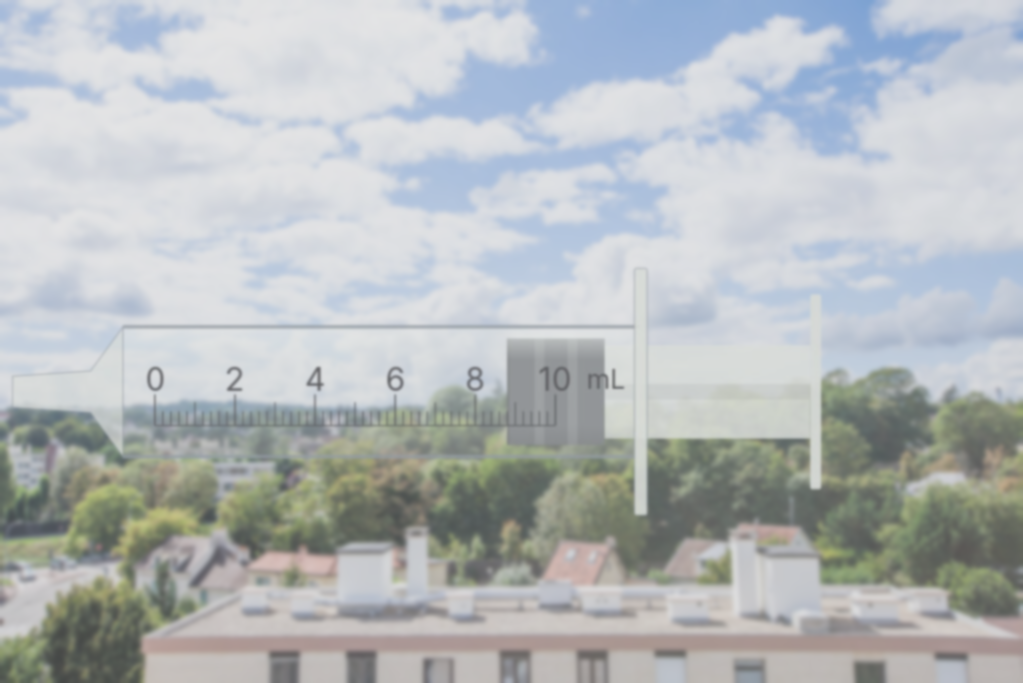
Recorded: 8.8 mL
